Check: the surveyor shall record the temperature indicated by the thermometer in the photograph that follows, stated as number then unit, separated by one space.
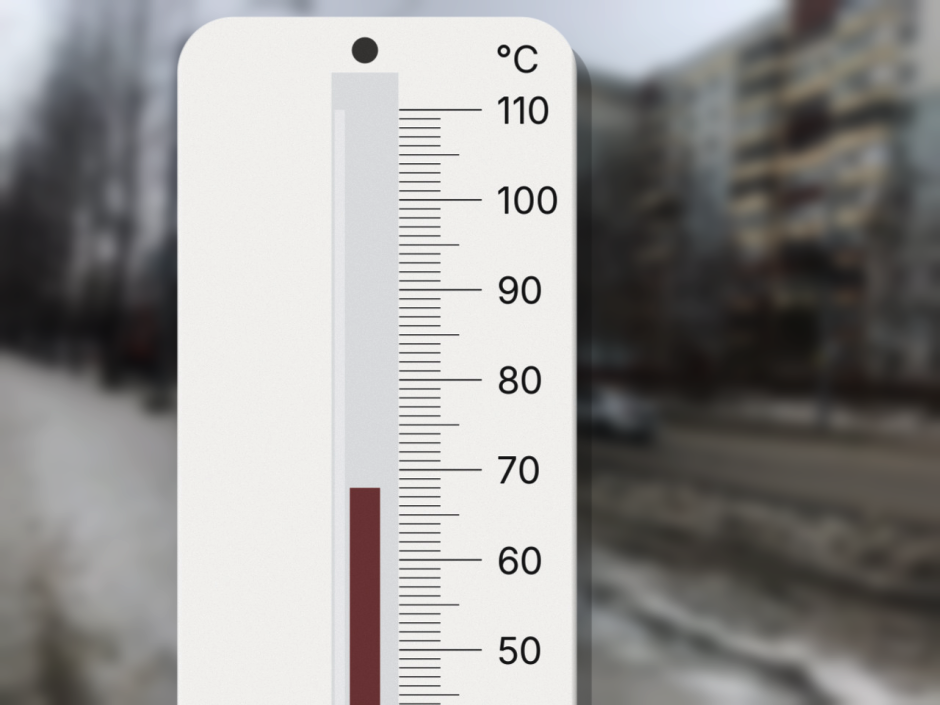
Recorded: 68 °C
